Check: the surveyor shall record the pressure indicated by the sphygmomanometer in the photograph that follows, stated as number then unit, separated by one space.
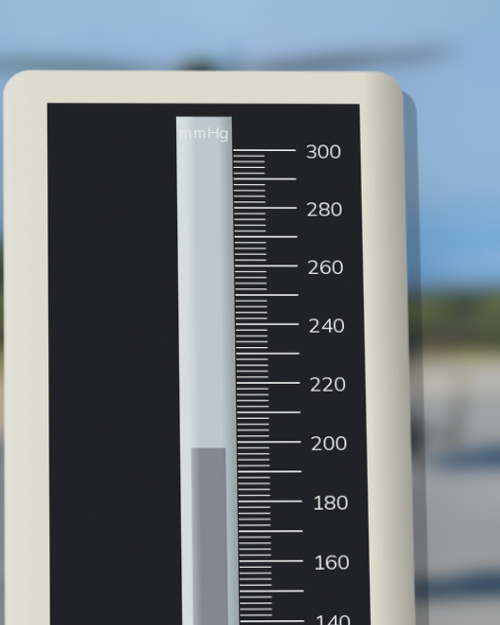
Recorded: 198 mmHg
